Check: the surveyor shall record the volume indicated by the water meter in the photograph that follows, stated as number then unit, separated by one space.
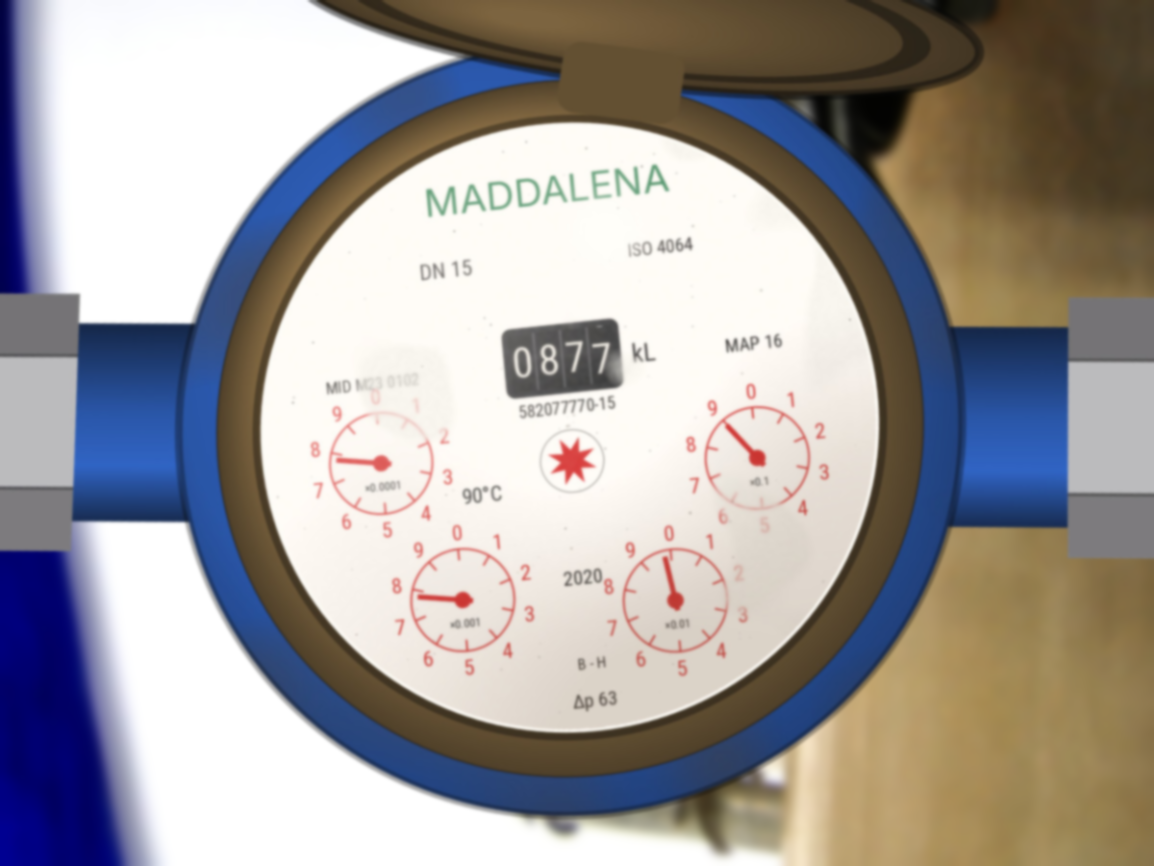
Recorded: 876.8977 kL
